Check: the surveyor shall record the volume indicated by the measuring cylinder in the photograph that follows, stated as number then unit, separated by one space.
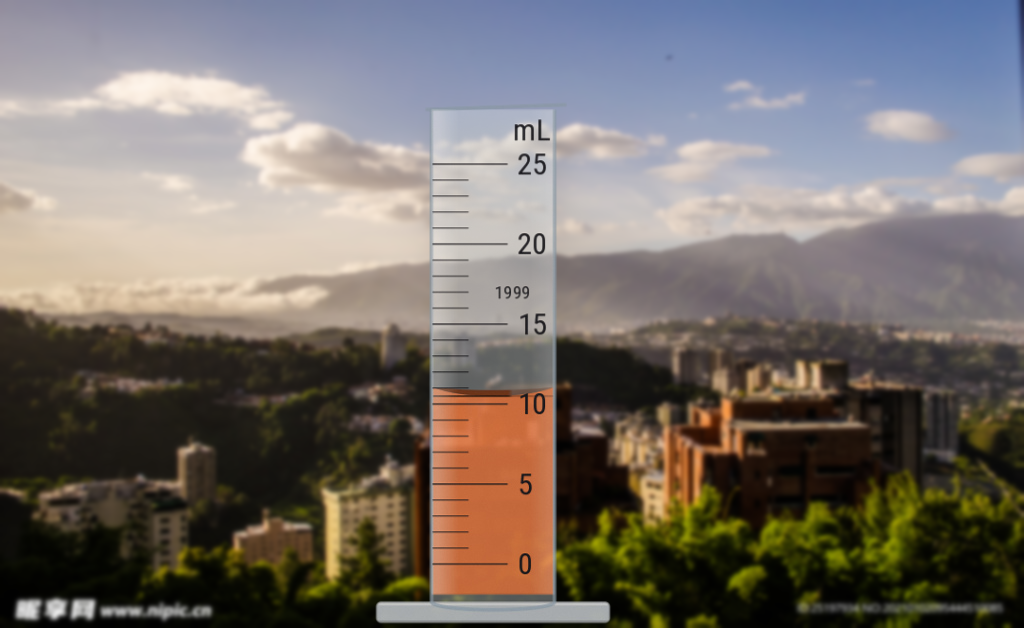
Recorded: 10.5 mL
